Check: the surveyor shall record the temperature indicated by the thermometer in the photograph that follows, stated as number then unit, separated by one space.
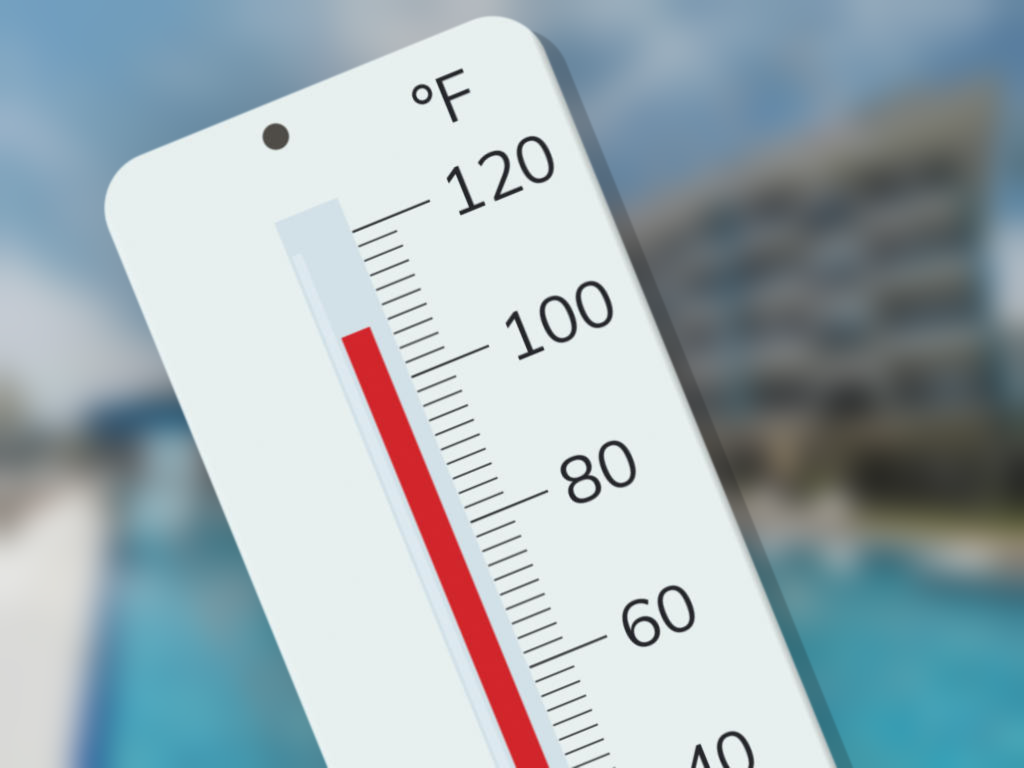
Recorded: 108 °F
